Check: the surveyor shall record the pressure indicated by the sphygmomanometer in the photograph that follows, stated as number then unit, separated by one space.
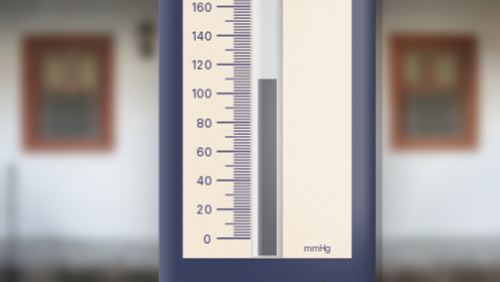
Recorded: 110 mmHg
